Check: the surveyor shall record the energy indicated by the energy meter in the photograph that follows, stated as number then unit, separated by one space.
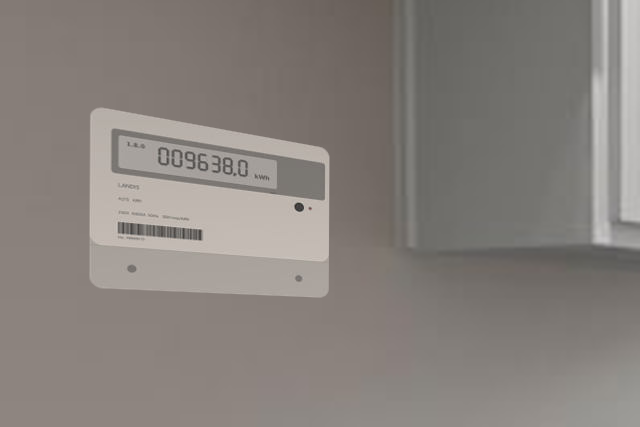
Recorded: 9638.0 kWh
